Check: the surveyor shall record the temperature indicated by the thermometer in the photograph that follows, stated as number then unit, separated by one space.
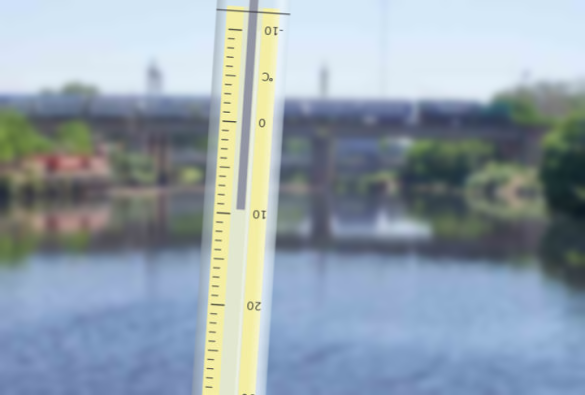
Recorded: 9.5 °C
